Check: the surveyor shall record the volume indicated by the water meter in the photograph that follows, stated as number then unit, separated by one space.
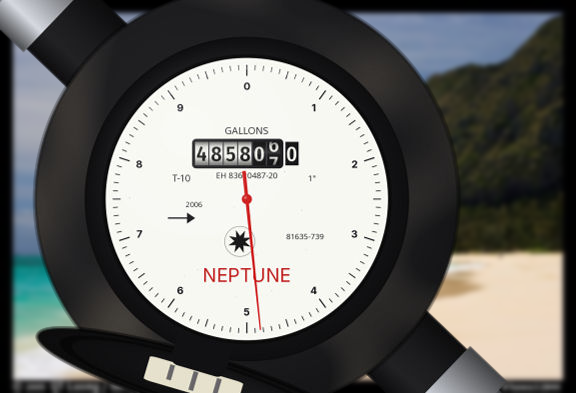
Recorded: 4858064.8 gal
